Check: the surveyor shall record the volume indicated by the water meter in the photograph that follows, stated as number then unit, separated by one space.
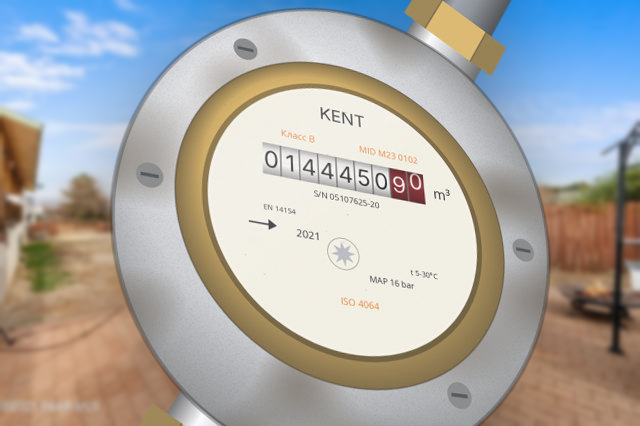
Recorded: 144450.90 m³
